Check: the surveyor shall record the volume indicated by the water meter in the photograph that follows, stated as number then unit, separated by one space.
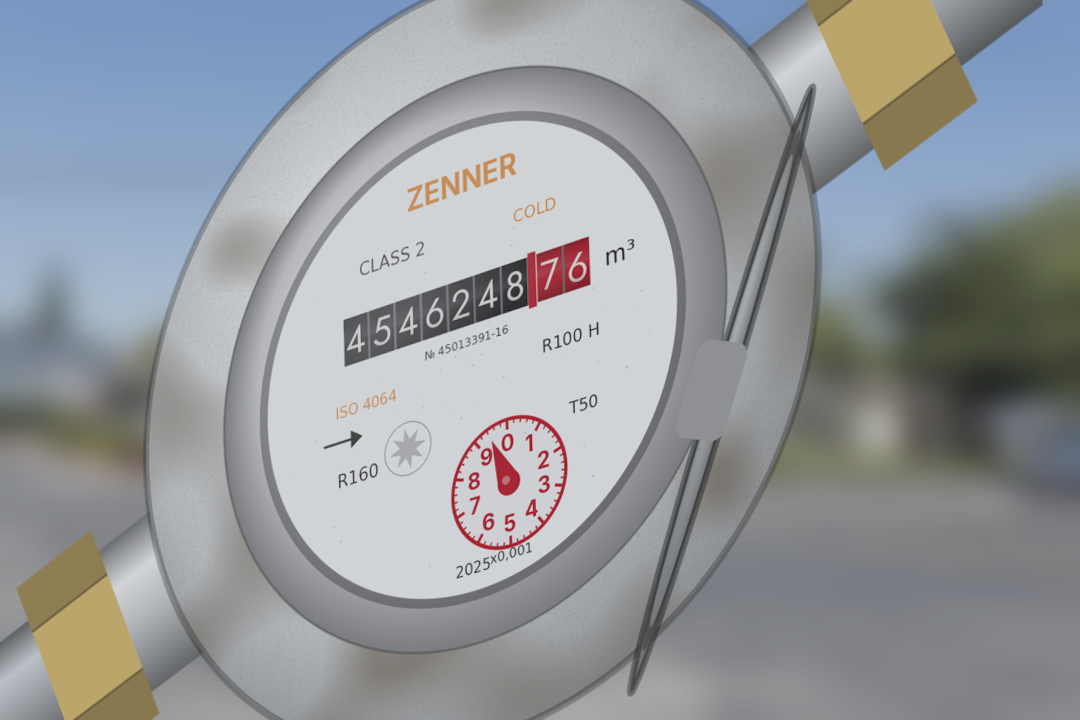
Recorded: 4546248.759 m³
